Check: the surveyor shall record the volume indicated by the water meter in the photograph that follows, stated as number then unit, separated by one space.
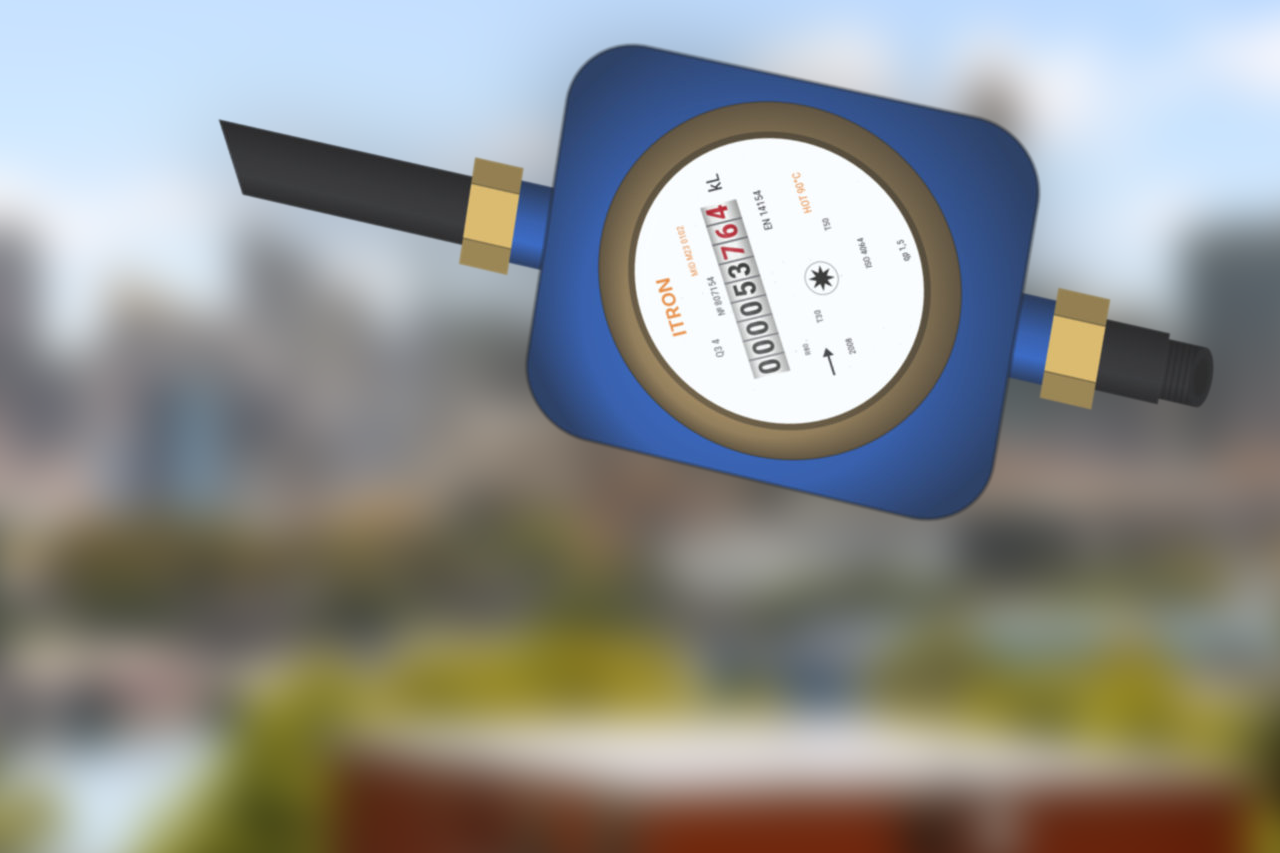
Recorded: 53.764 kL
